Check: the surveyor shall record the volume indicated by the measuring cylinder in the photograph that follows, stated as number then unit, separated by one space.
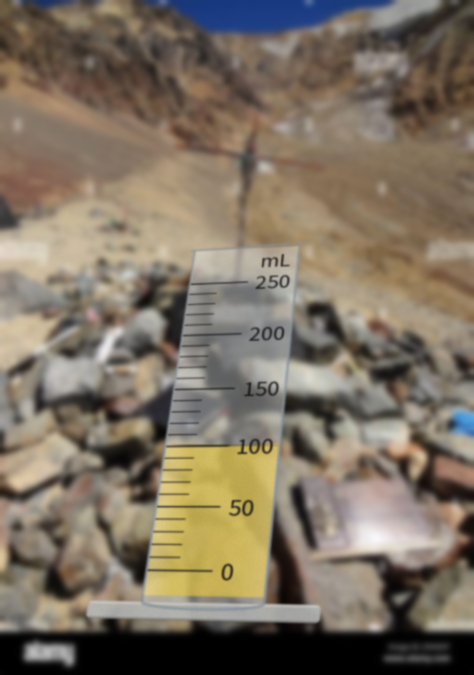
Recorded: 100 mL
